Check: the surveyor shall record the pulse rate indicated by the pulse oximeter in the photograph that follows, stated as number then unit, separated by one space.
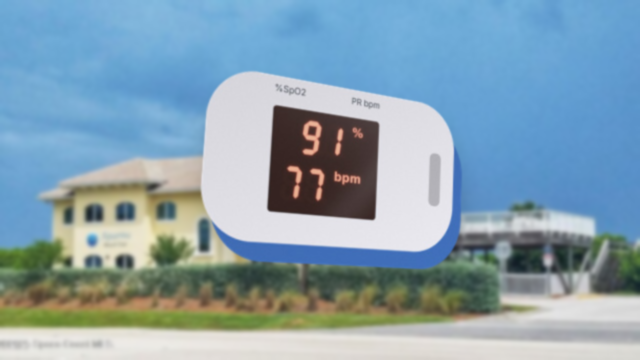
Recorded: 77 bpm
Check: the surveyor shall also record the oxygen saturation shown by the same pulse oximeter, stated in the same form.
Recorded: 91 %
